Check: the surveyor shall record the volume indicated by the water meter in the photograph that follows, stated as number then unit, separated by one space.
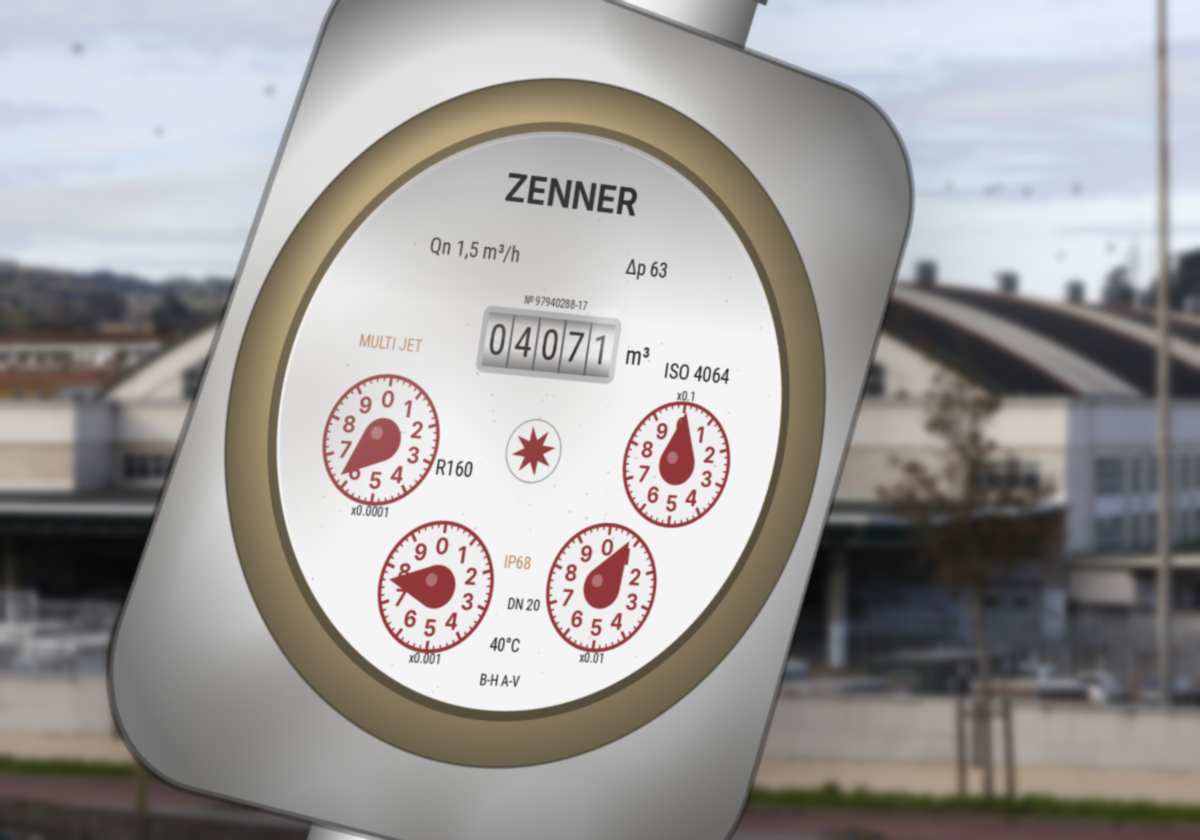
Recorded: 4071.0076 m³
